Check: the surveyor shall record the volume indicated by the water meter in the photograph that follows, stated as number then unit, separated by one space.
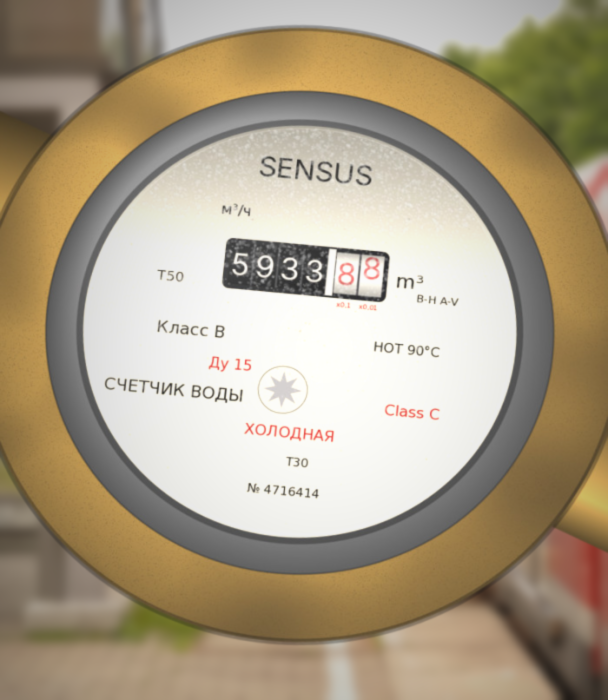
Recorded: 5933.88 m³
